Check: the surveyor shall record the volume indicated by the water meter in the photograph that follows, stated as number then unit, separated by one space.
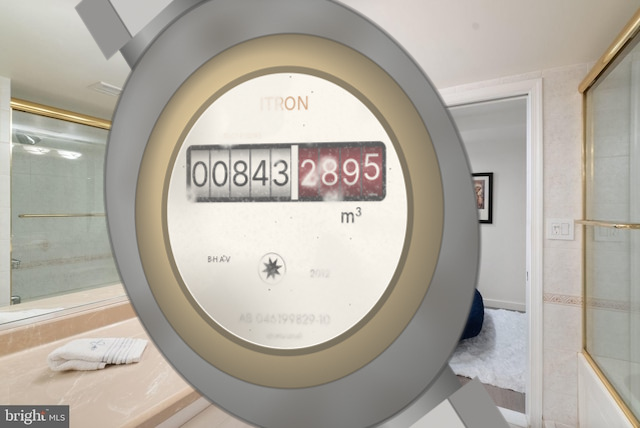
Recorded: 843.2895 m³
